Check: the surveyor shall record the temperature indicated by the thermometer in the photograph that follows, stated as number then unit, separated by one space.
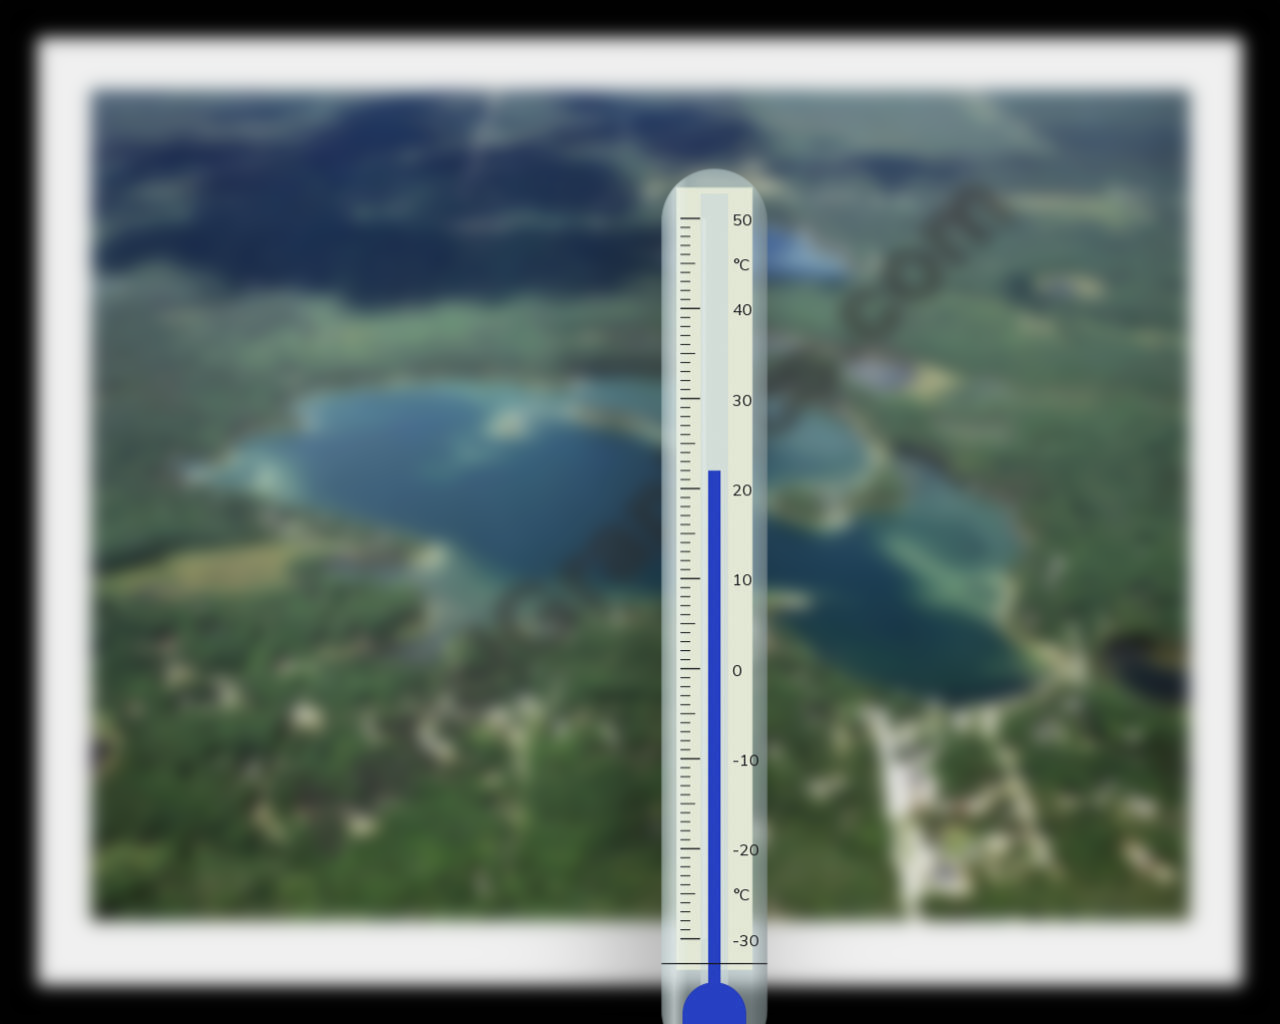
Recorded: 22 °C
